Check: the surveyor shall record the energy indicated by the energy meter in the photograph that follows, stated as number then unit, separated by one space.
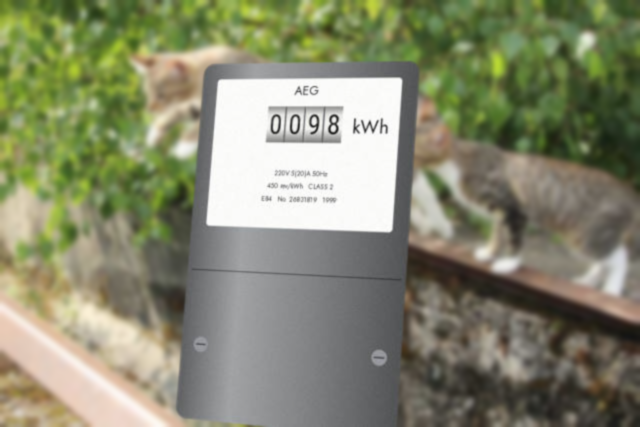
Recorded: 98 kWh
